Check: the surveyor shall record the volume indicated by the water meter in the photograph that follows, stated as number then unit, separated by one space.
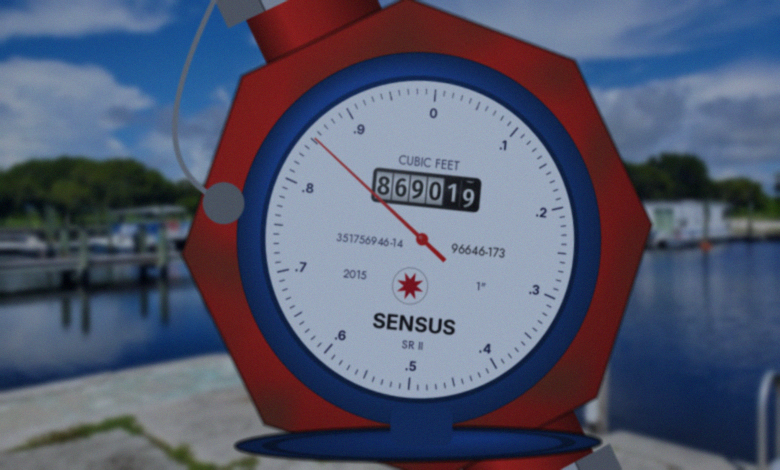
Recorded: 869018.85 ft³
